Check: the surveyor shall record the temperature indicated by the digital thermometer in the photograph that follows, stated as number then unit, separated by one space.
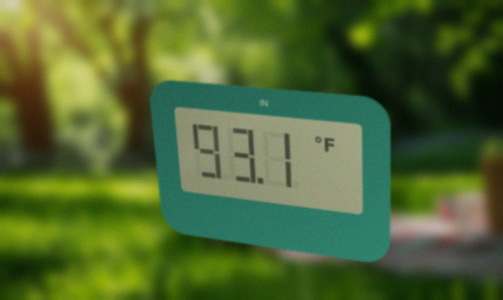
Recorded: 93.1 °F
